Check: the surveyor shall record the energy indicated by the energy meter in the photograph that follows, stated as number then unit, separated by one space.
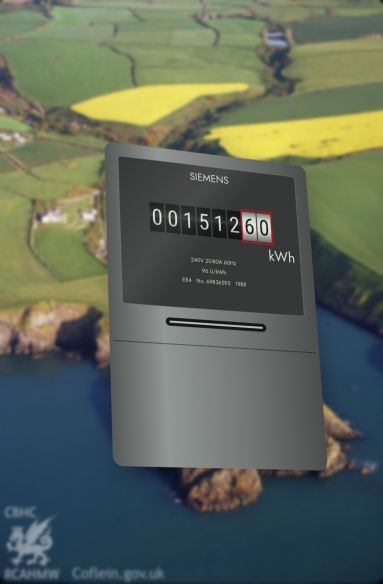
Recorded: 1512.60 kWh
